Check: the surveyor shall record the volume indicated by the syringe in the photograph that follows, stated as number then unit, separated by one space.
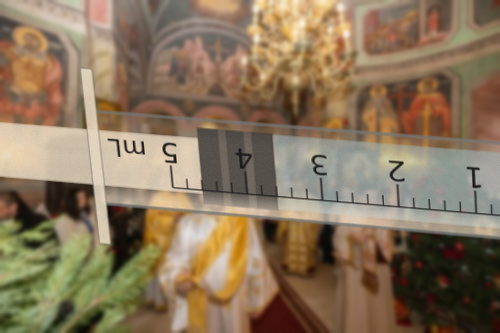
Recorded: 3.6 mL
